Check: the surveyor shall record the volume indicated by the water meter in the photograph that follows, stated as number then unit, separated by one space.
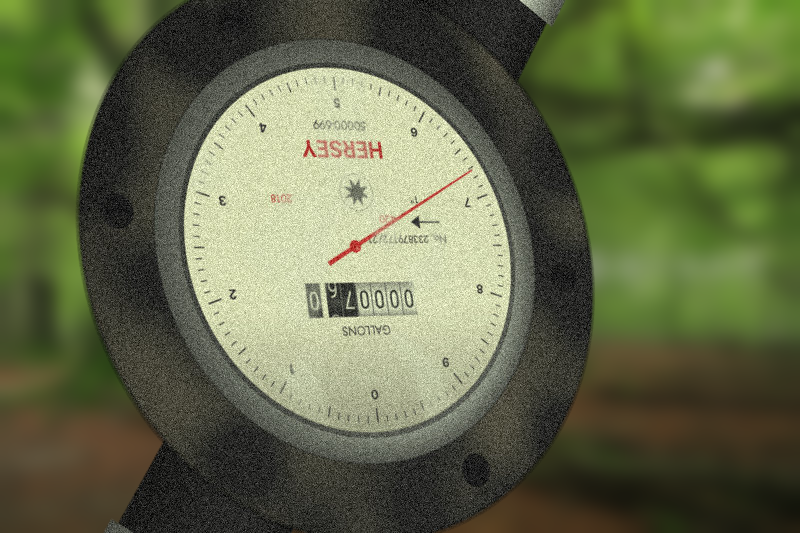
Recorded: 756.7 gal
